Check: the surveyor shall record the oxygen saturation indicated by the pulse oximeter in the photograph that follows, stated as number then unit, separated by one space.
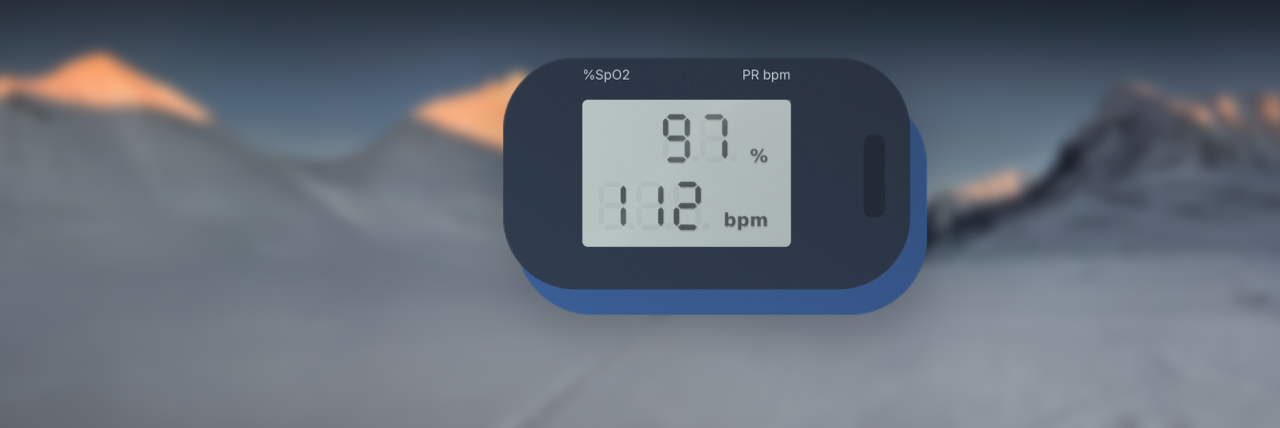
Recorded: 97 %
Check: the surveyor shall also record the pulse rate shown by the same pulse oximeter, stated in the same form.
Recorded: 112 bpm
